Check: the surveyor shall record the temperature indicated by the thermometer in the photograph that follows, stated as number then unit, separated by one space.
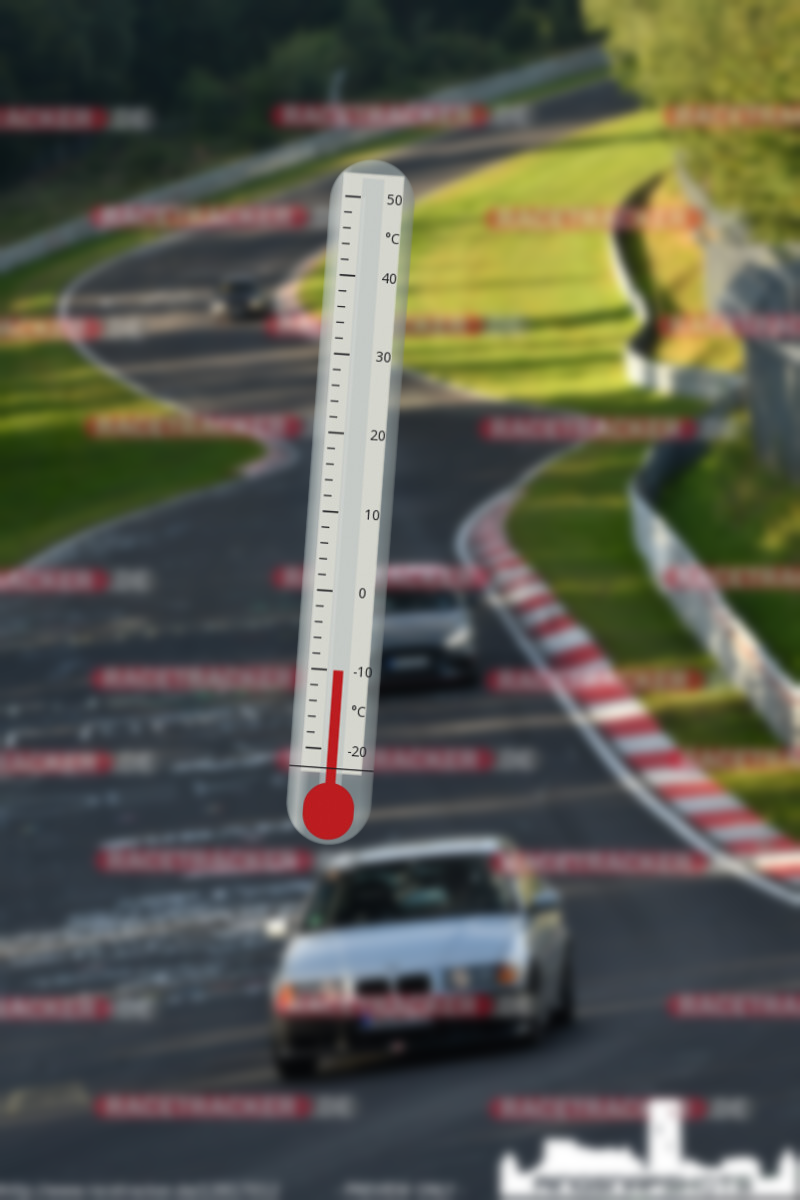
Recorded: -10 °C
